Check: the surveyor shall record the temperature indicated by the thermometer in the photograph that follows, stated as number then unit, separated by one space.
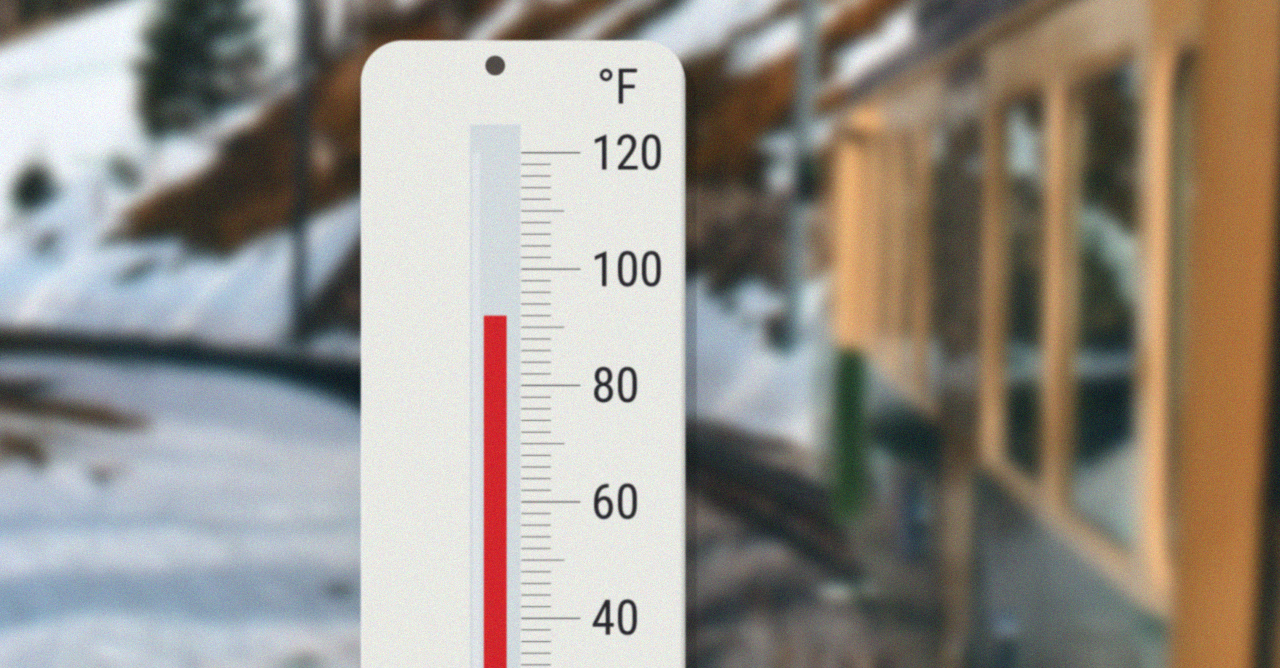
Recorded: 92 °F
